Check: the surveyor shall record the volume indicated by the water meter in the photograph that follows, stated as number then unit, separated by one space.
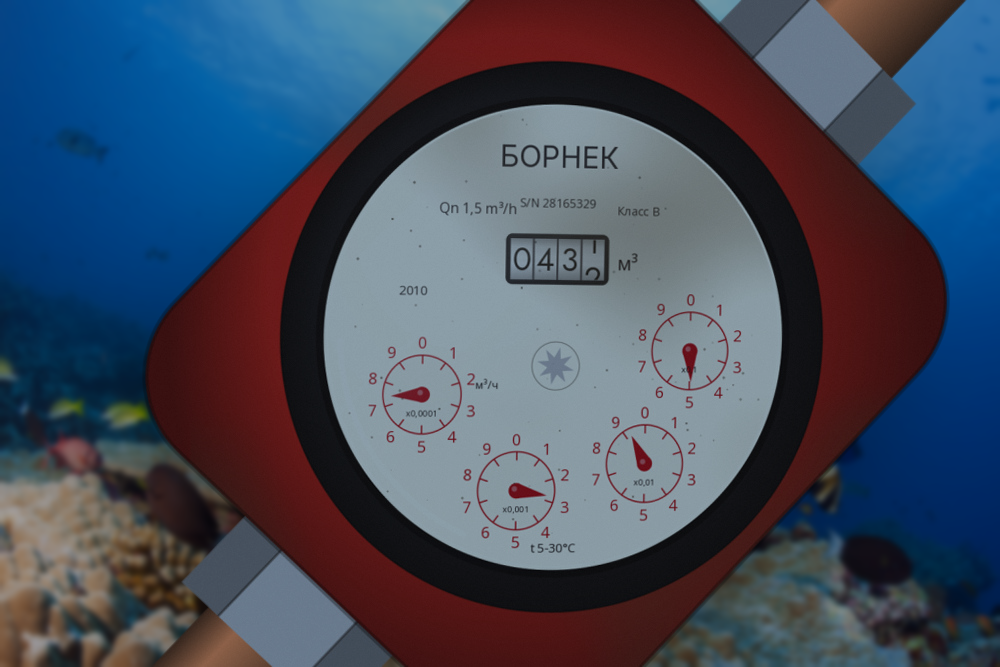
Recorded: 431.4927 m³
